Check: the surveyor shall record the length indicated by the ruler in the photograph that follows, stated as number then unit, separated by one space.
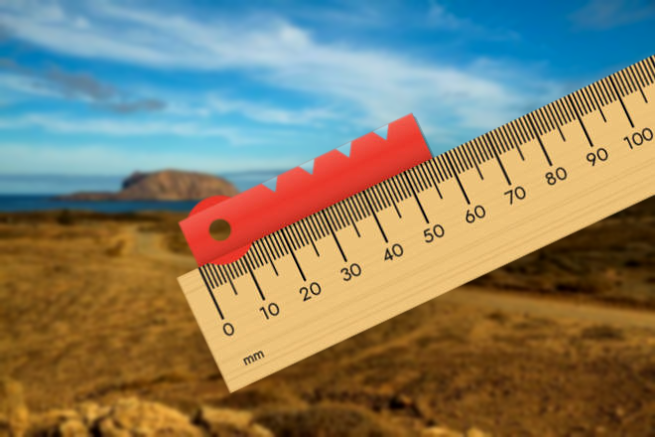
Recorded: 57 mm
